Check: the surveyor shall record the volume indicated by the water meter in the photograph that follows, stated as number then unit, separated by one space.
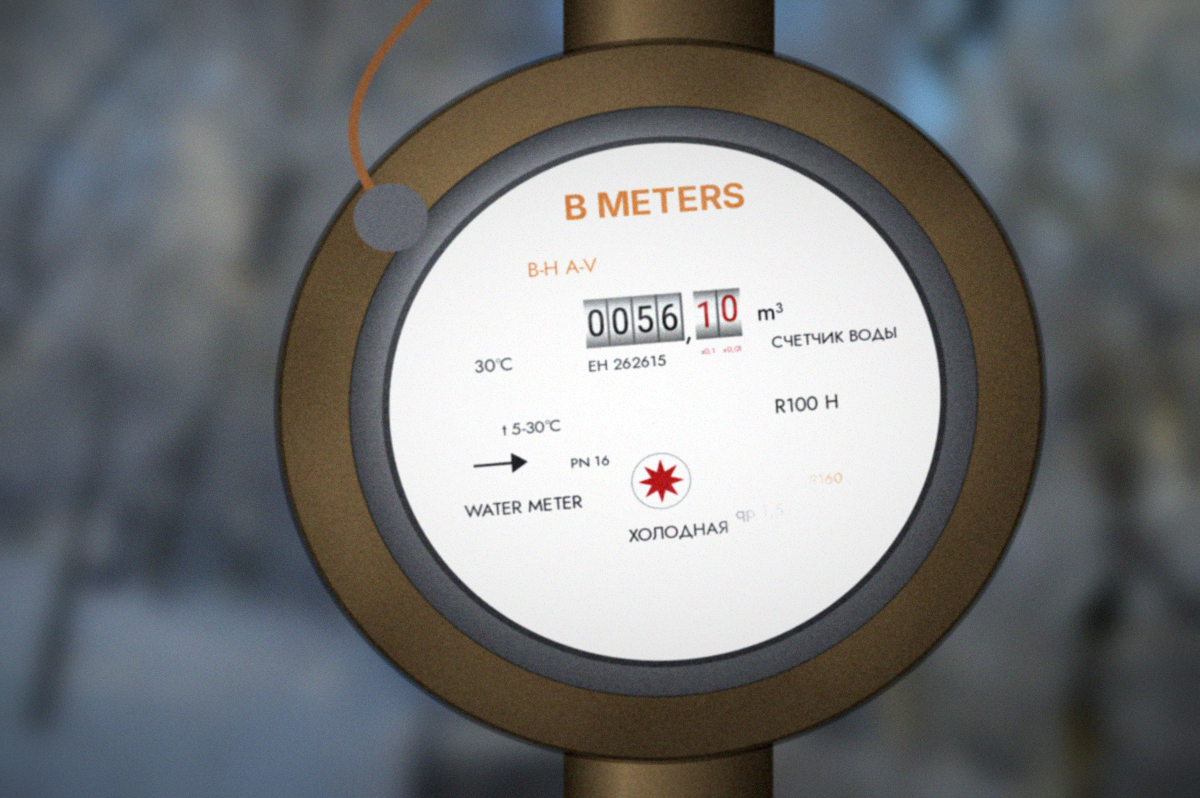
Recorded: 56.10 m³
